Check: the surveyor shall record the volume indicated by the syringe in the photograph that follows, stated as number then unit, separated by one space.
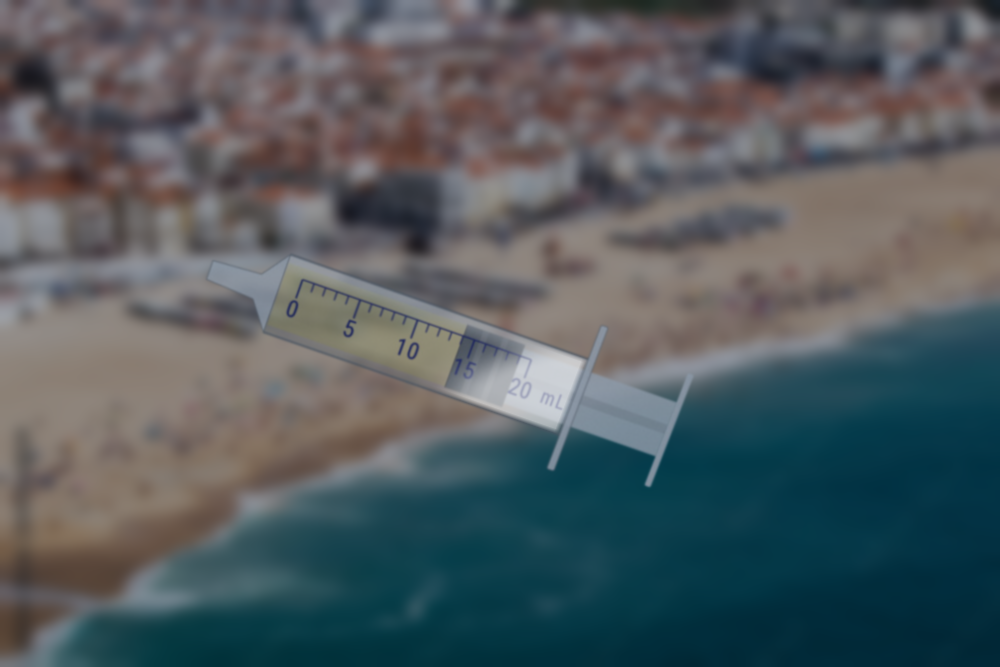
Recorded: 14 mL
